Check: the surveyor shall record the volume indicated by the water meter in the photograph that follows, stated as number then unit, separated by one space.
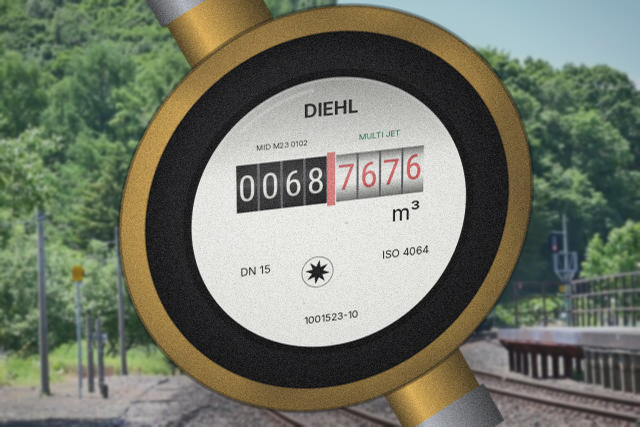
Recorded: 68.7676 m³
